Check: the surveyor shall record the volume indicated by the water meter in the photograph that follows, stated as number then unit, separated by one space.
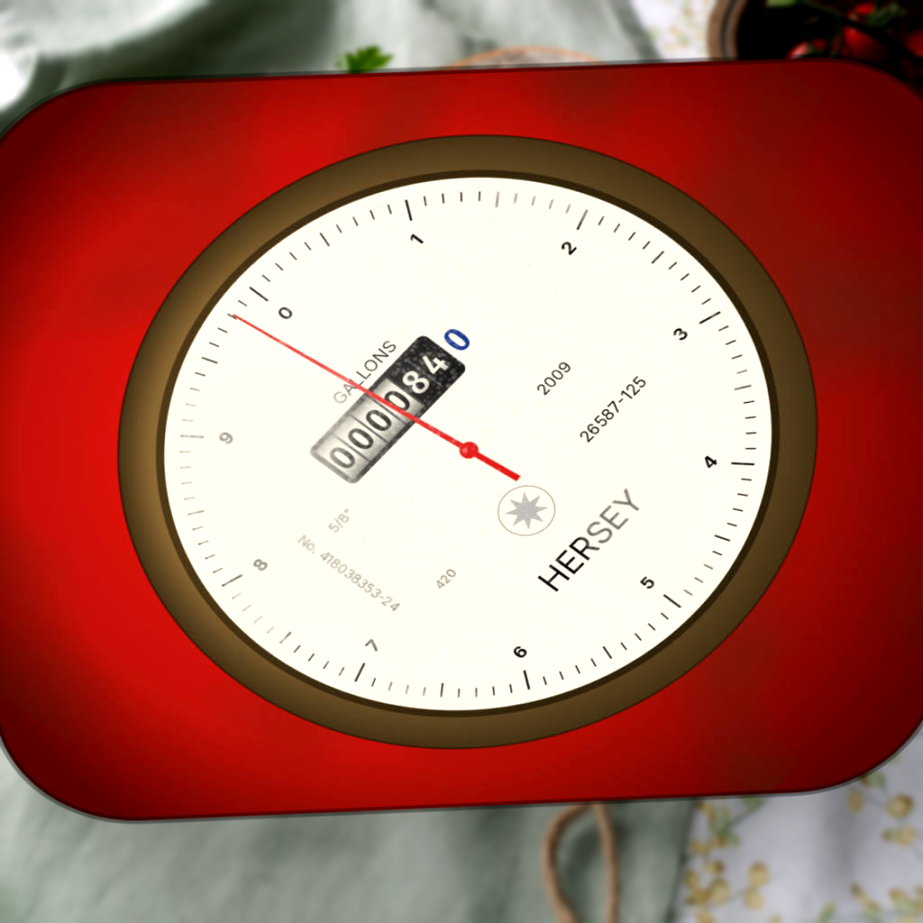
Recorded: 839.8 gal
